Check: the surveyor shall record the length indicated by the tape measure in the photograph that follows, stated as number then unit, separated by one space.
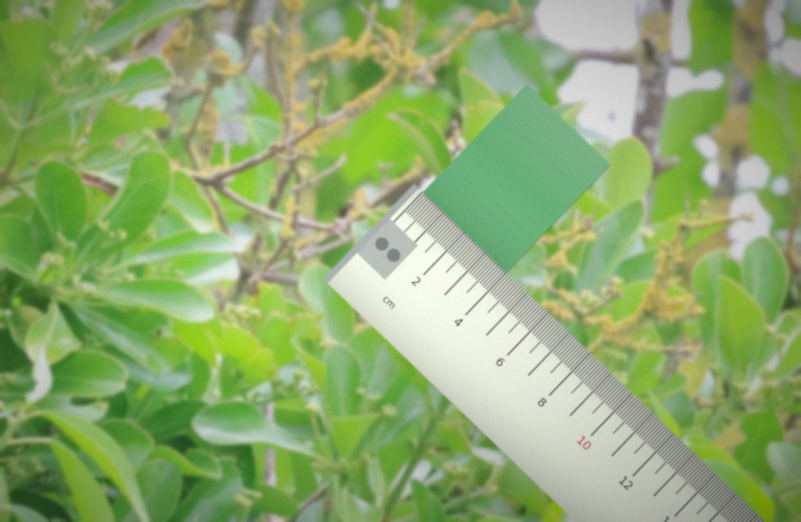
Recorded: 4 cm
